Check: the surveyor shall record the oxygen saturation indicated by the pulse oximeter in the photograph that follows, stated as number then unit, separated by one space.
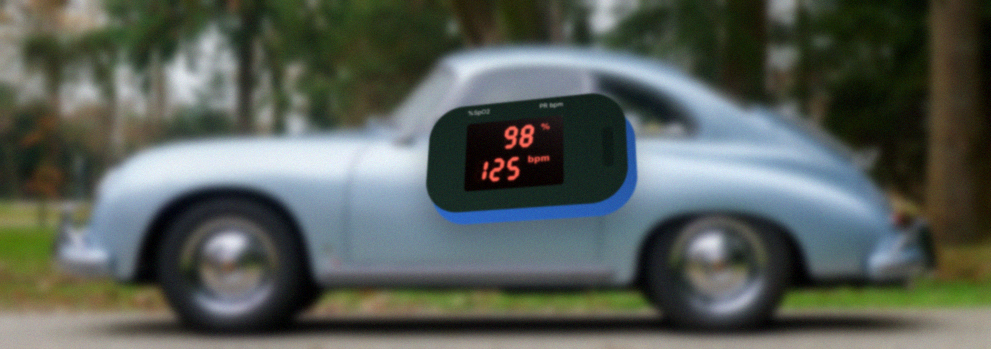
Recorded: 98 %
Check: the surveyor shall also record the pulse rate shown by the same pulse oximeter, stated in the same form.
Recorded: 125 bpm
